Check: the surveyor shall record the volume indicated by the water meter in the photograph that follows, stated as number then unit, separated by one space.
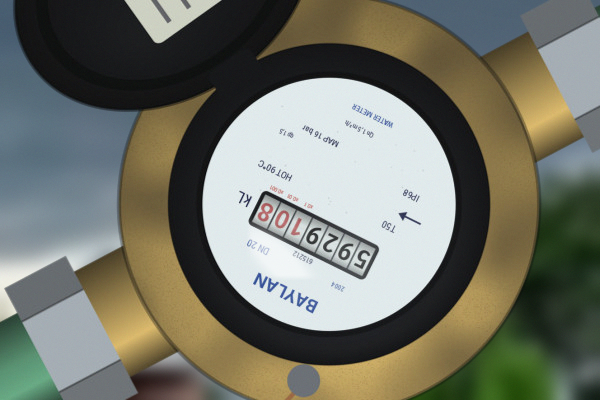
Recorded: 5929.108 kL
